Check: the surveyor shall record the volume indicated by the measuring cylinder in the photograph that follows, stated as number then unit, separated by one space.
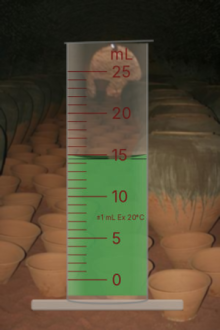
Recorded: 14.5 mL
